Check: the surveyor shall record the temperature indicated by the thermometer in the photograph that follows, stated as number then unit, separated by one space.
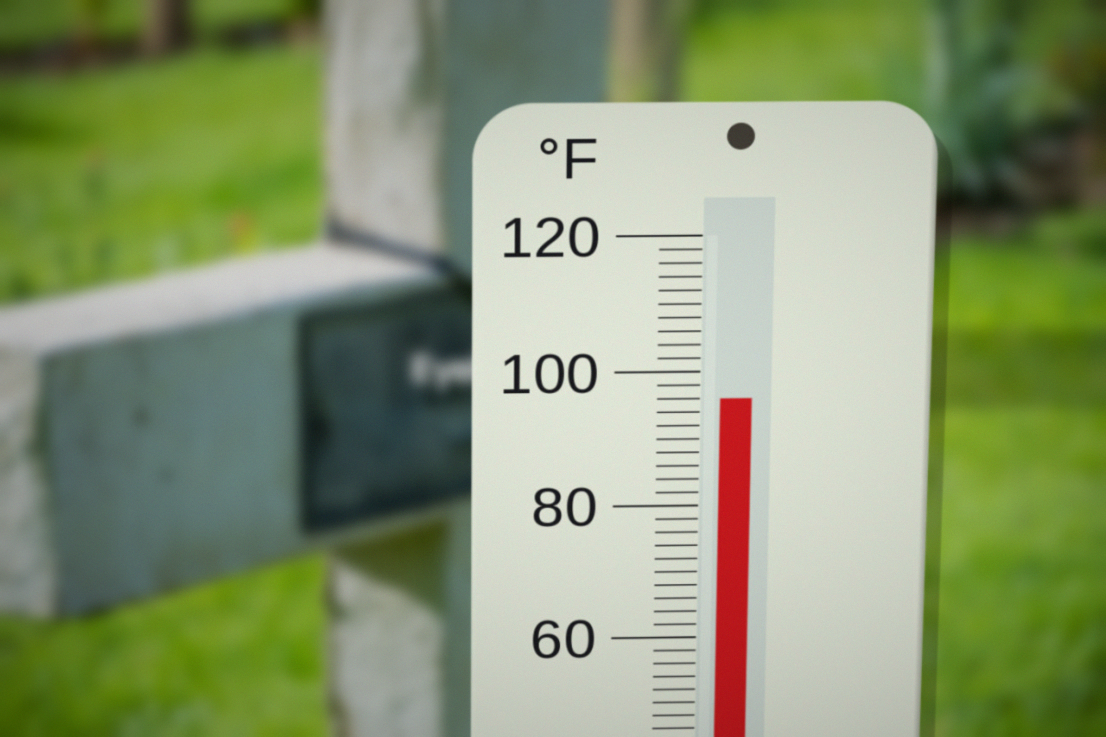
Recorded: 96 °F
